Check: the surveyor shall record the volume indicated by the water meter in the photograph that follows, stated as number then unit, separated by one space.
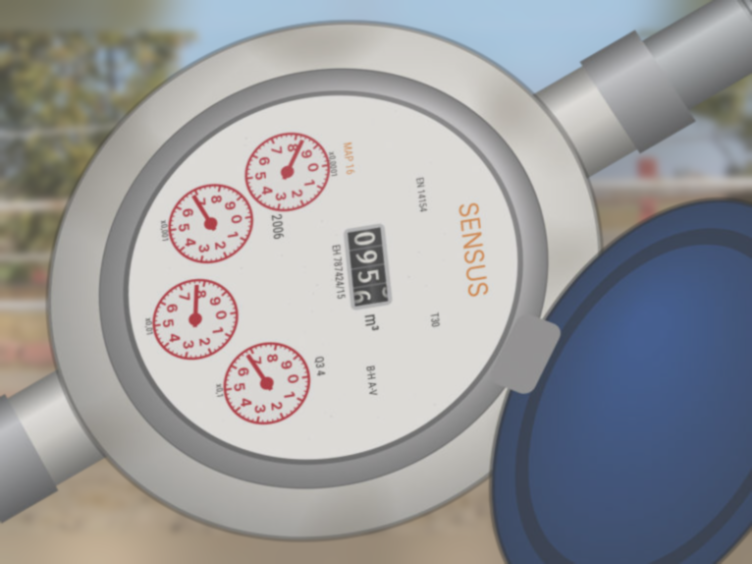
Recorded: 955.6768 m³
